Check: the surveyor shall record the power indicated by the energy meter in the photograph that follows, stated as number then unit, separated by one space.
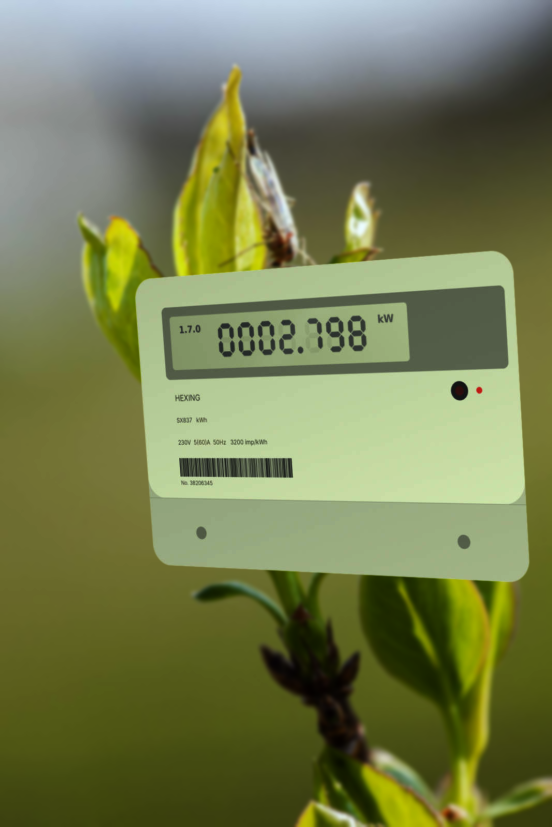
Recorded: 2.798 kW
